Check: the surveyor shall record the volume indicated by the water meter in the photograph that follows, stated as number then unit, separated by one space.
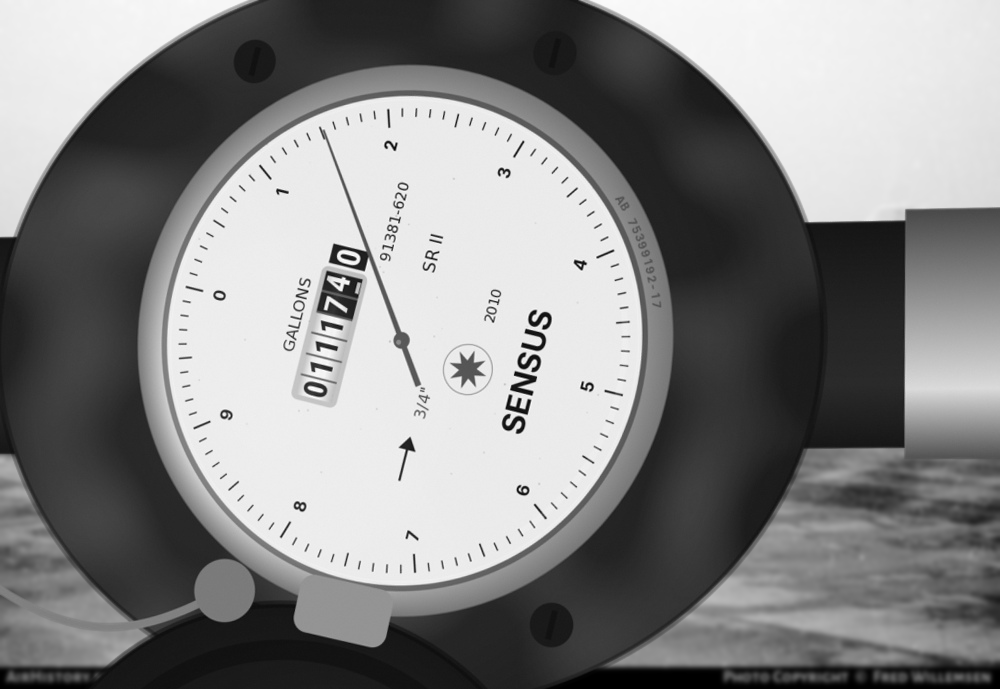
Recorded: 111741.5 gal
